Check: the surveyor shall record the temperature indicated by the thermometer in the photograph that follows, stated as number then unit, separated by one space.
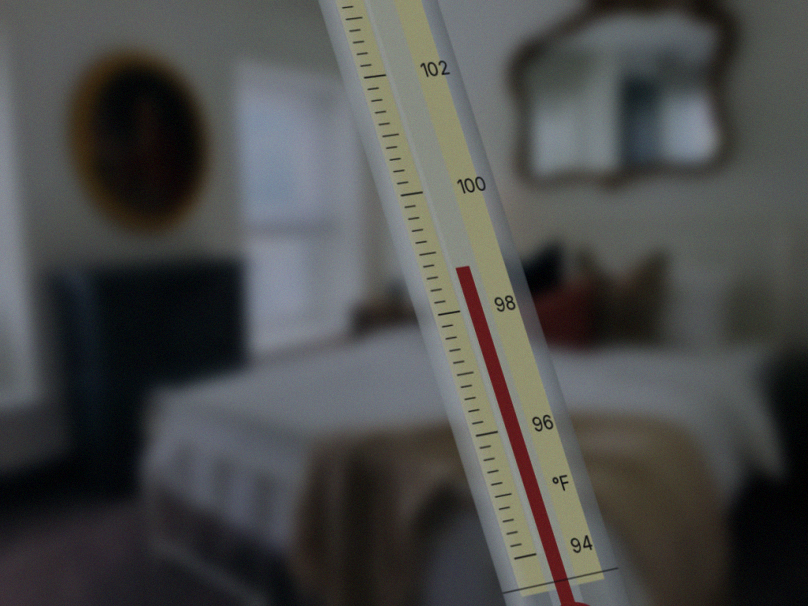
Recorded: 98.7 °F
